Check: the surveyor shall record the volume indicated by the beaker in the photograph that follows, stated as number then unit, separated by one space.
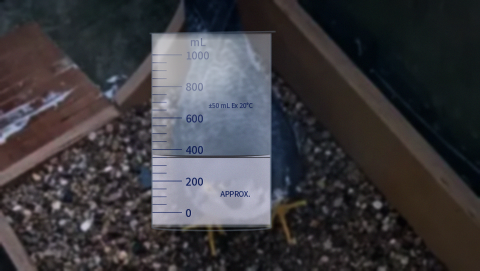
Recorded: 350 mL
